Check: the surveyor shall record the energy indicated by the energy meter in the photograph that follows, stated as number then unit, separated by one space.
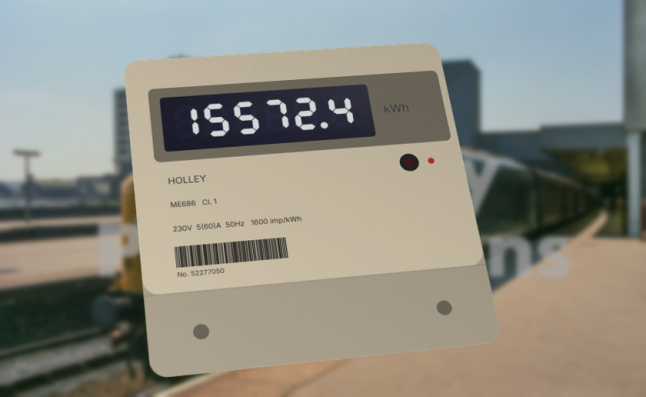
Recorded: 15572.4 kWh
